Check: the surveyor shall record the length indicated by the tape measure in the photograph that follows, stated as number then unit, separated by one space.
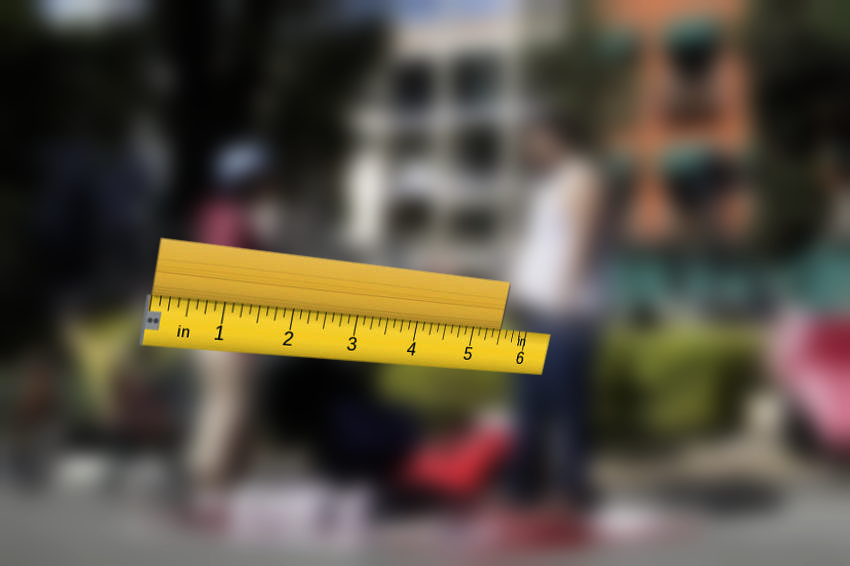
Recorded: 5.5 in
